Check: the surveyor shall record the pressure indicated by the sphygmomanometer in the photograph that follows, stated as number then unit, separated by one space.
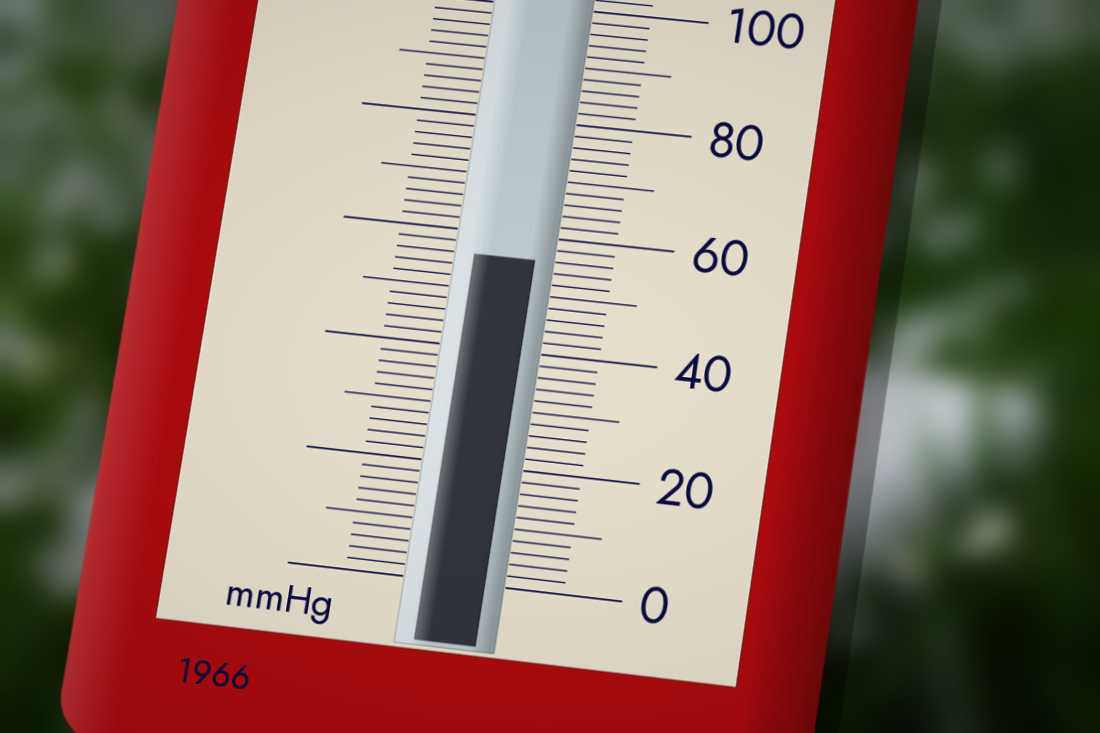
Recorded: 56 mmHg
